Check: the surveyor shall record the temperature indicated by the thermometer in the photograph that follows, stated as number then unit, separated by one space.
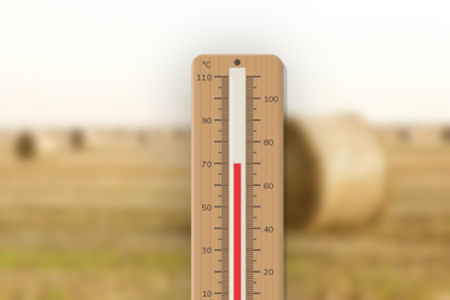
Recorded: 70 °C
